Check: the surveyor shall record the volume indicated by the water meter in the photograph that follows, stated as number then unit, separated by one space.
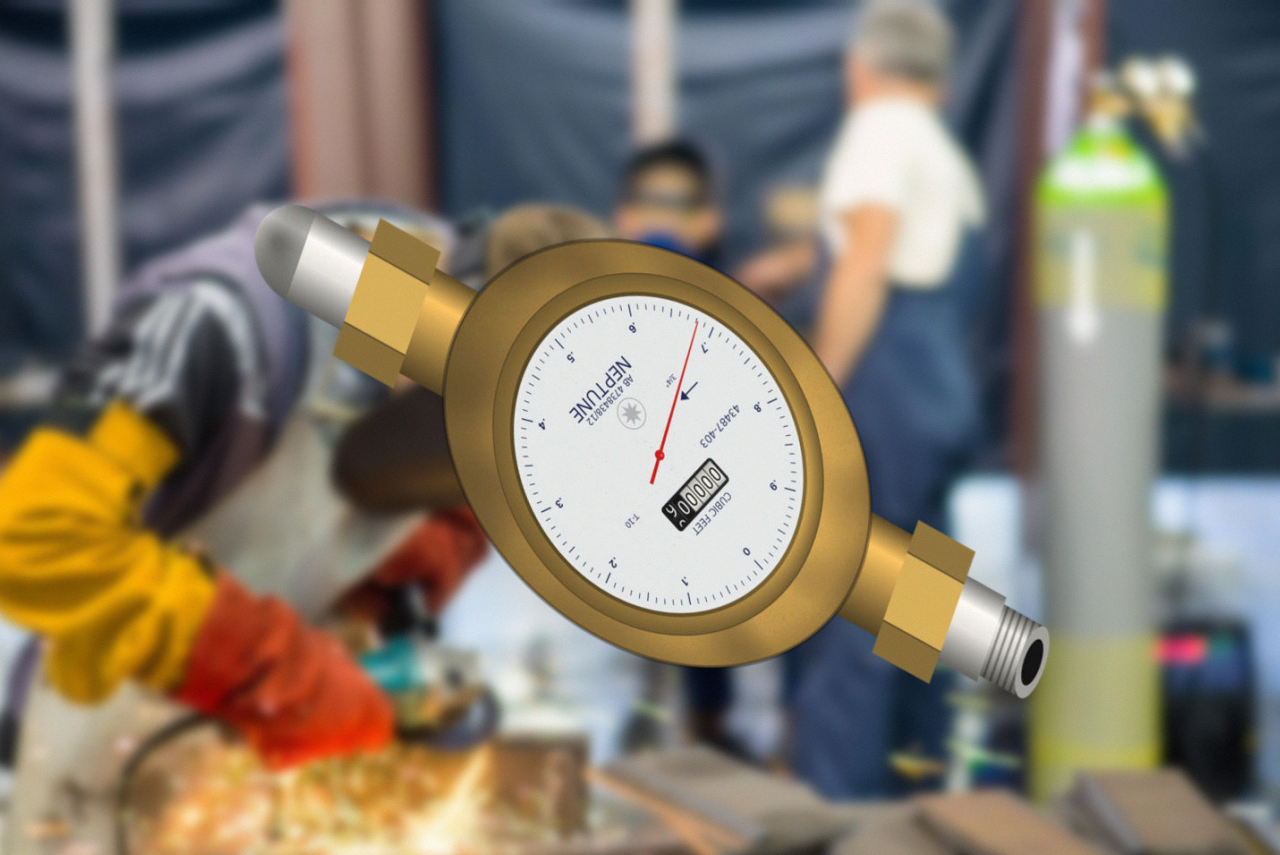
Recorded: 5.68 ft³
